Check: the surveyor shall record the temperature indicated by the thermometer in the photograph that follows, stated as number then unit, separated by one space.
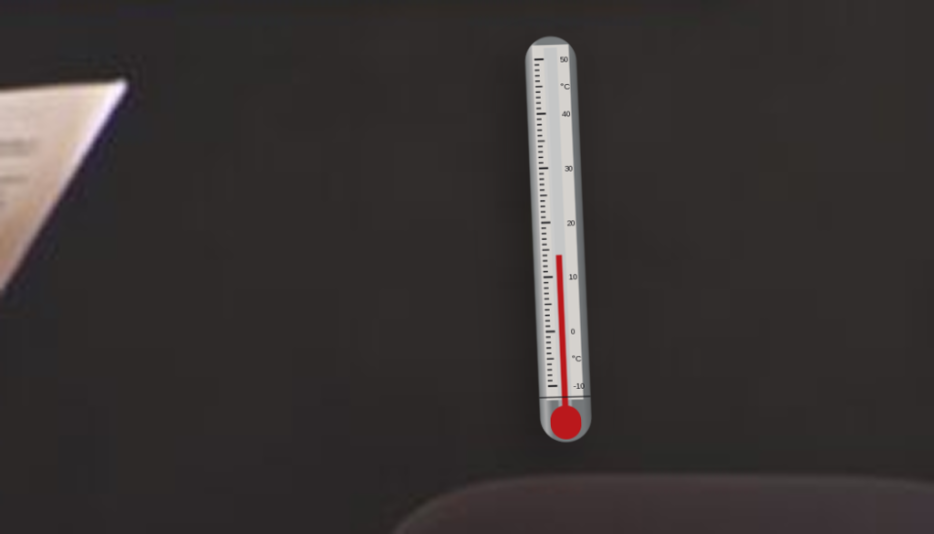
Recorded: 14 °C
